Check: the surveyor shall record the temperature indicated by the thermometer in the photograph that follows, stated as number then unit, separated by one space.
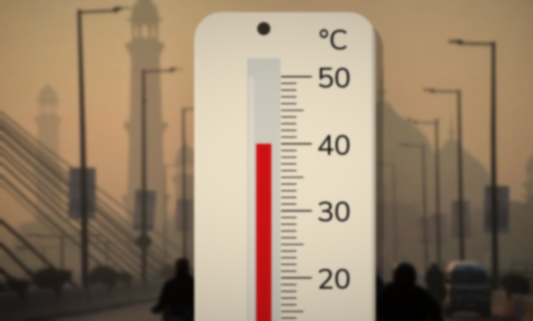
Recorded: 40 °C
